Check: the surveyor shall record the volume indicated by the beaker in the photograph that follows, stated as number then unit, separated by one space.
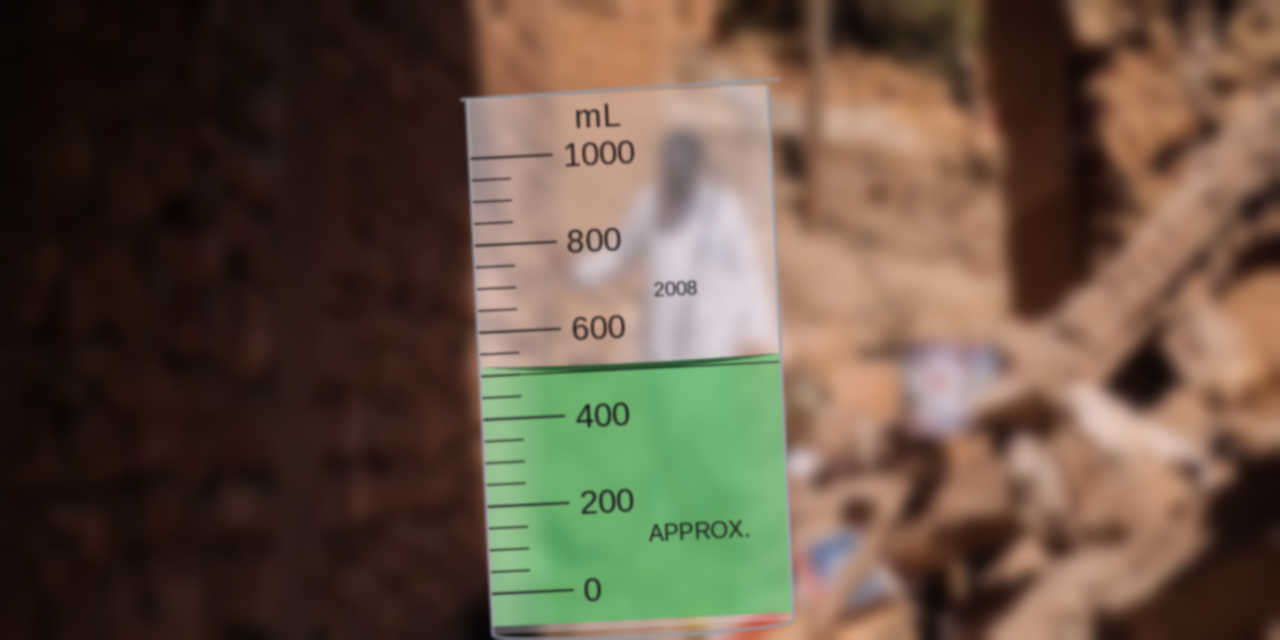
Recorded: 500 mL
